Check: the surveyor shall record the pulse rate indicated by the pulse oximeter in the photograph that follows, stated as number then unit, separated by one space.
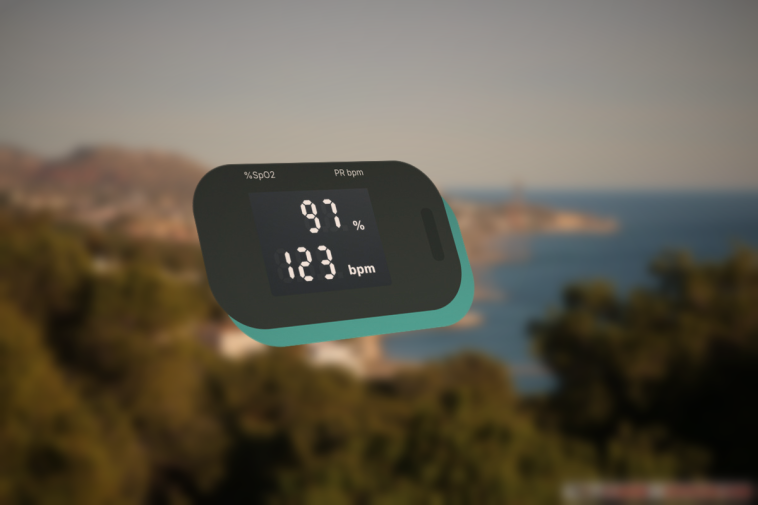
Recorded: 123 bpm
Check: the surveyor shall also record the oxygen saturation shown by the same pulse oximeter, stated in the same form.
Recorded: 97 %
